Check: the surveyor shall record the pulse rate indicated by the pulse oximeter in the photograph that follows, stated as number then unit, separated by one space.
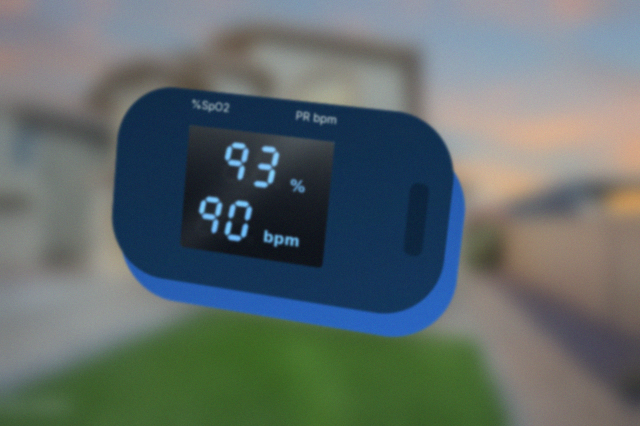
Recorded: 90 bpm
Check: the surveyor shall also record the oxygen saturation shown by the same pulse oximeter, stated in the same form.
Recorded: 93 %
